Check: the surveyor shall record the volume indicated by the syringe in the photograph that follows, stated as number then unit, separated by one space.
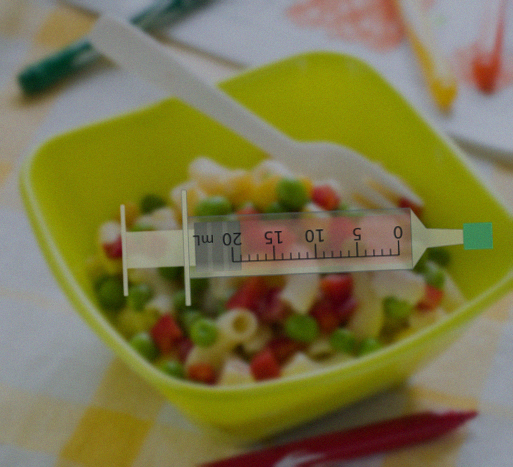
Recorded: 19 mL
